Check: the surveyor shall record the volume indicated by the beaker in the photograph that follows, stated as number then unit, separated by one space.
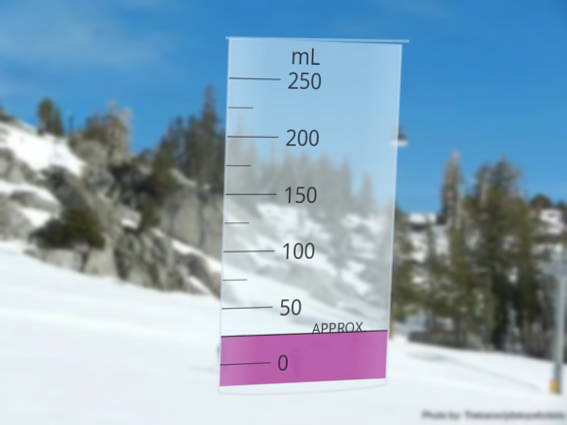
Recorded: 25 mL
